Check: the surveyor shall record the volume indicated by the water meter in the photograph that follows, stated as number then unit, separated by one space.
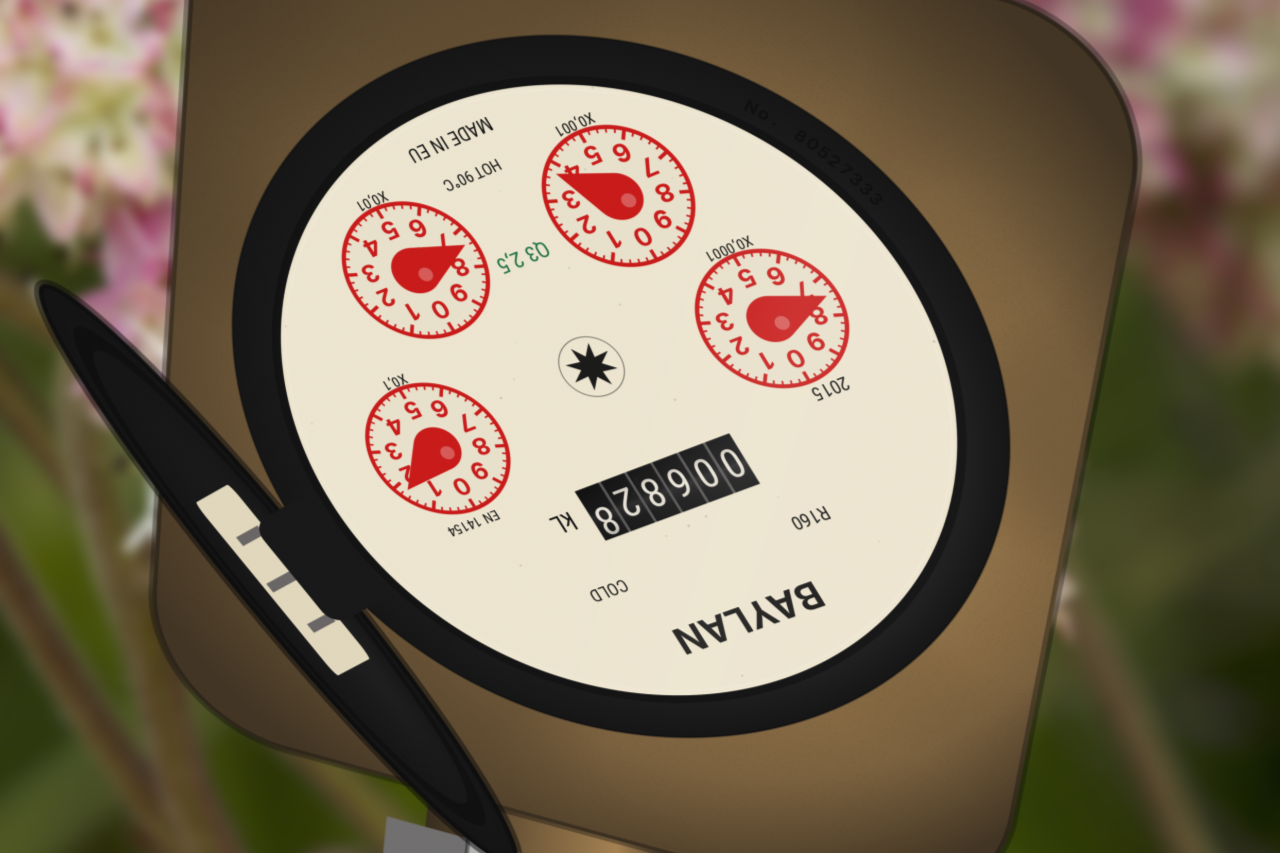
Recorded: 6828.1737 kL
